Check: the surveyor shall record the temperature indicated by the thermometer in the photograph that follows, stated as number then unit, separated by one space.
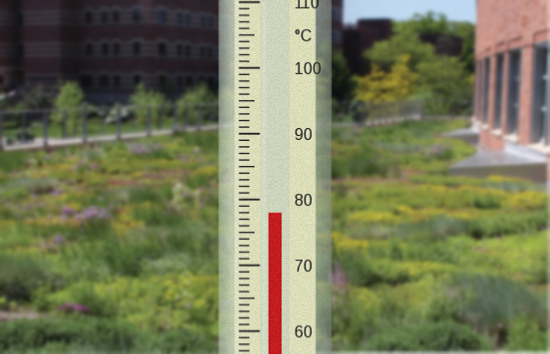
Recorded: 78 °C
